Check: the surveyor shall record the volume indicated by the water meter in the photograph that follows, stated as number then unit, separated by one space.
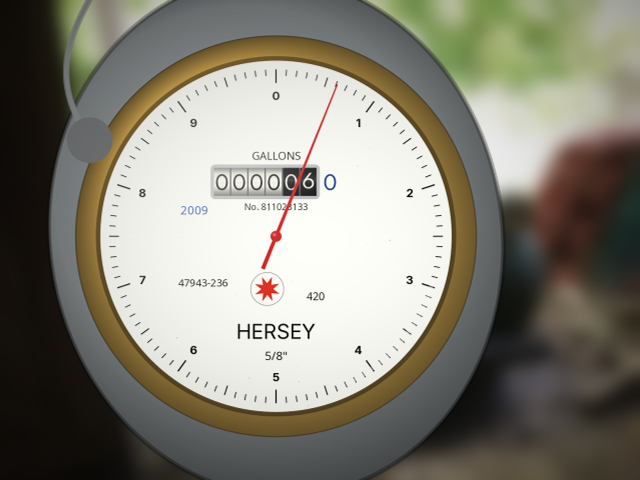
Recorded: 60.6 gal
